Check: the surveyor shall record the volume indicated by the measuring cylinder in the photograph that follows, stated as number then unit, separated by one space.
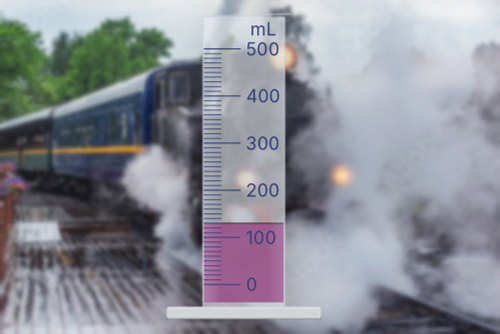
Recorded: 130 mL
